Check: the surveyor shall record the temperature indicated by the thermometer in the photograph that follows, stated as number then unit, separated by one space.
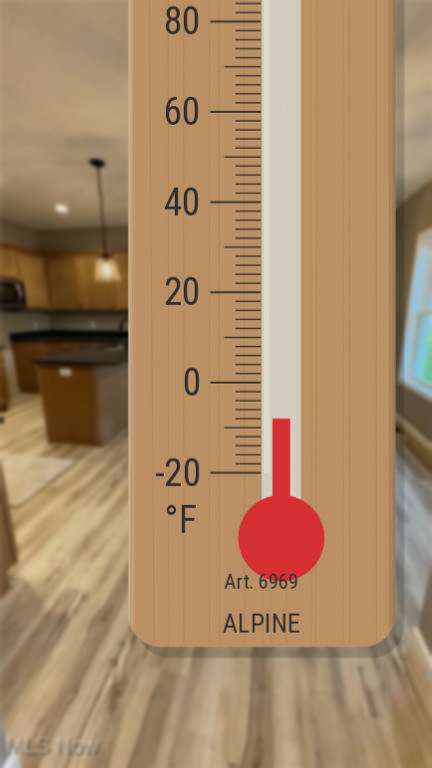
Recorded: -8 °F
